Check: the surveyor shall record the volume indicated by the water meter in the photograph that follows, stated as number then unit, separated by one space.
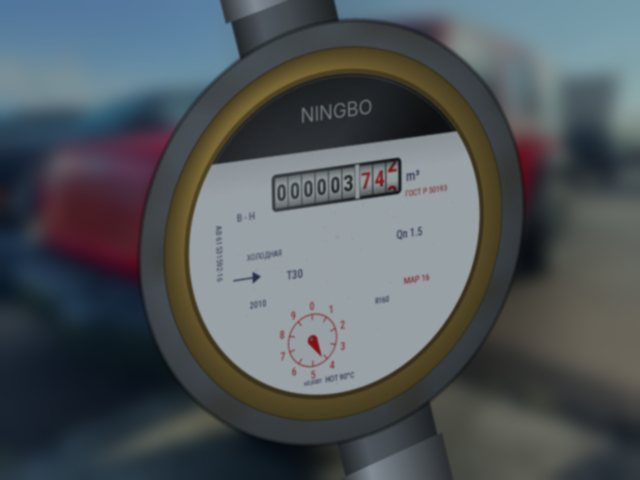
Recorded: 3.7424 m³
